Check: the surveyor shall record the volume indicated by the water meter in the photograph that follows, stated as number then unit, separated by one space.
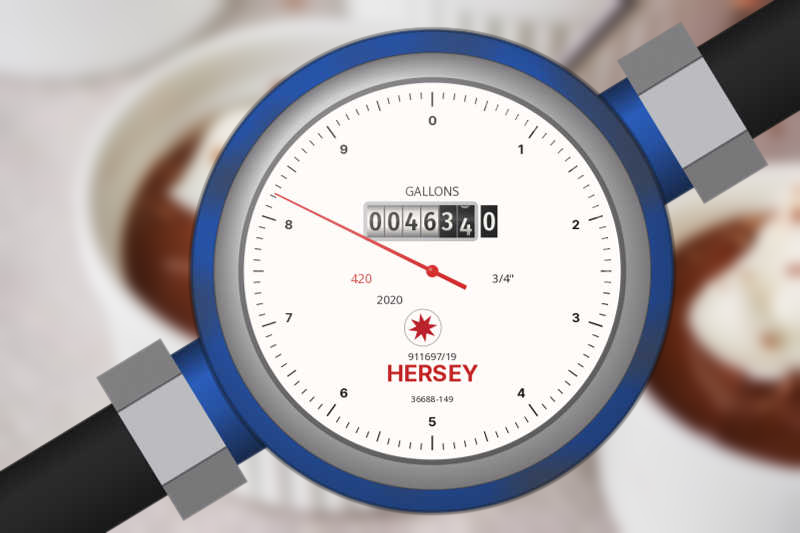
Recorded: 46338.2 gal
